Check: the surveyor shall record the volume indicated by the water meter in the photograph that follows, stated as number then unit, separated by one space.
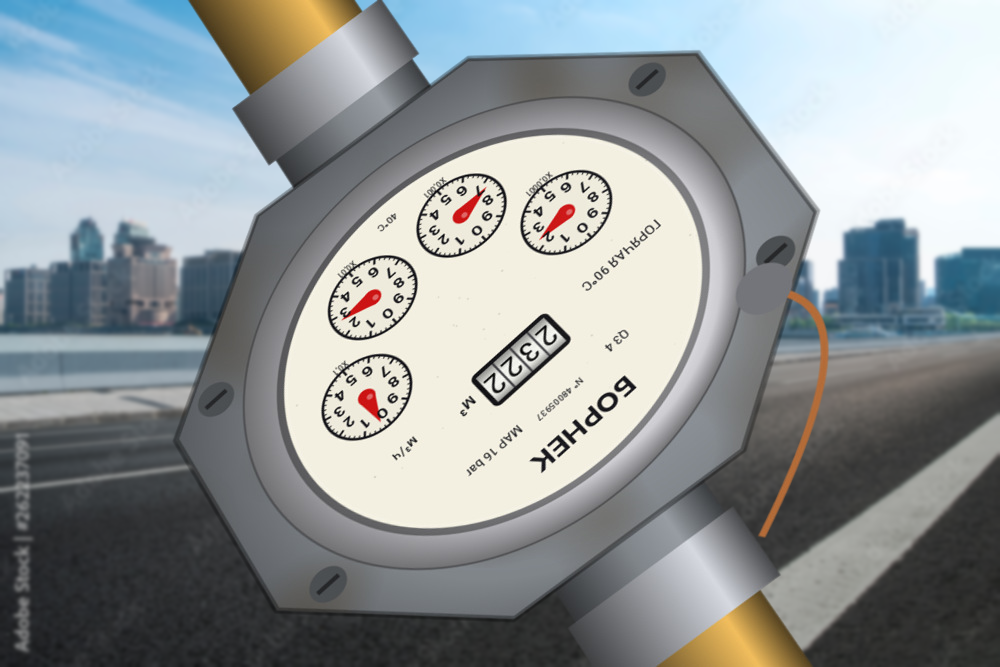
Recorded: 2322.0272 m³
